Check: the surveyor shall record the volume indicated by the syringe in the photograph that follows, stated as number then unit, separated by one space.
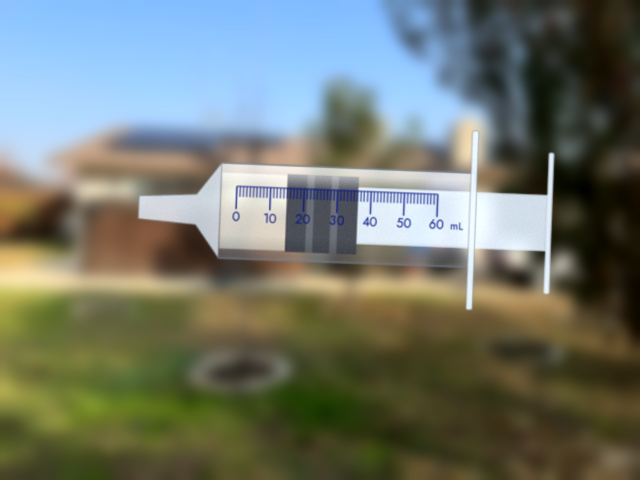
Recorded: 15 mL
